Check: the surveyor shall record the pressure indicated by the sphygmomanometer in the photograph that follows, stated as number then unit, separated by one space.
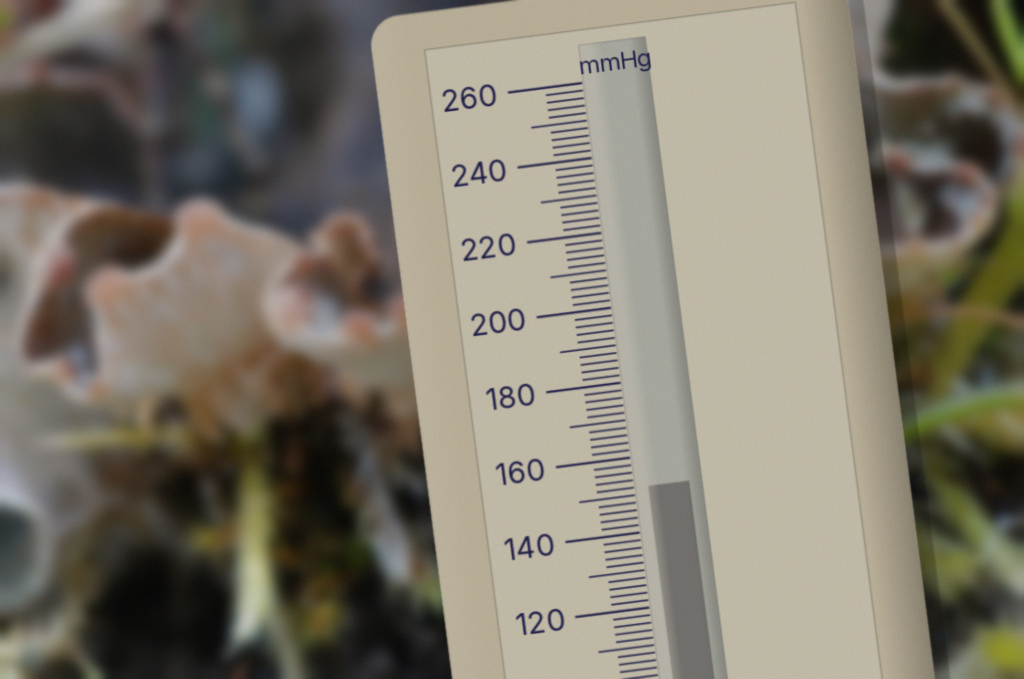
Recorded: 152 mmHg
